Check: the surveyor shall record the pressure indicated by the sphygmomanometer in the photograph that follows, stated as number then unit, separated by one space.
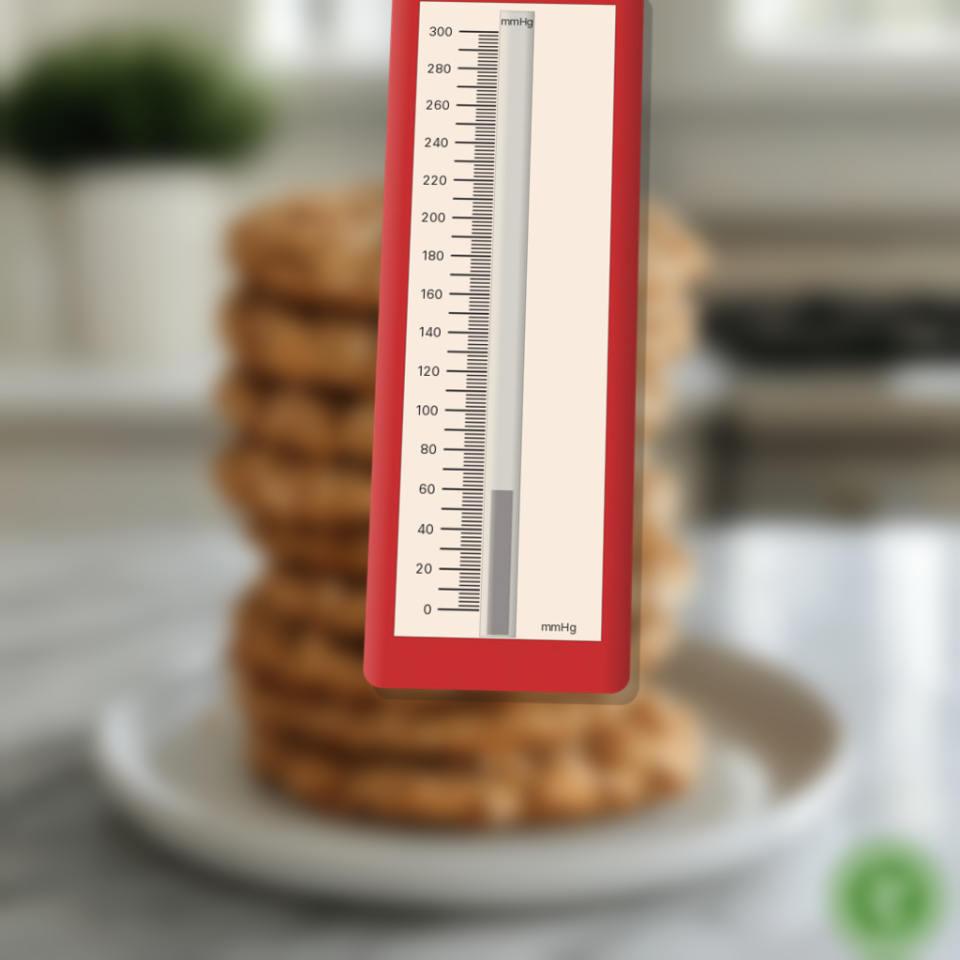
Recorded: 60 mmHg
